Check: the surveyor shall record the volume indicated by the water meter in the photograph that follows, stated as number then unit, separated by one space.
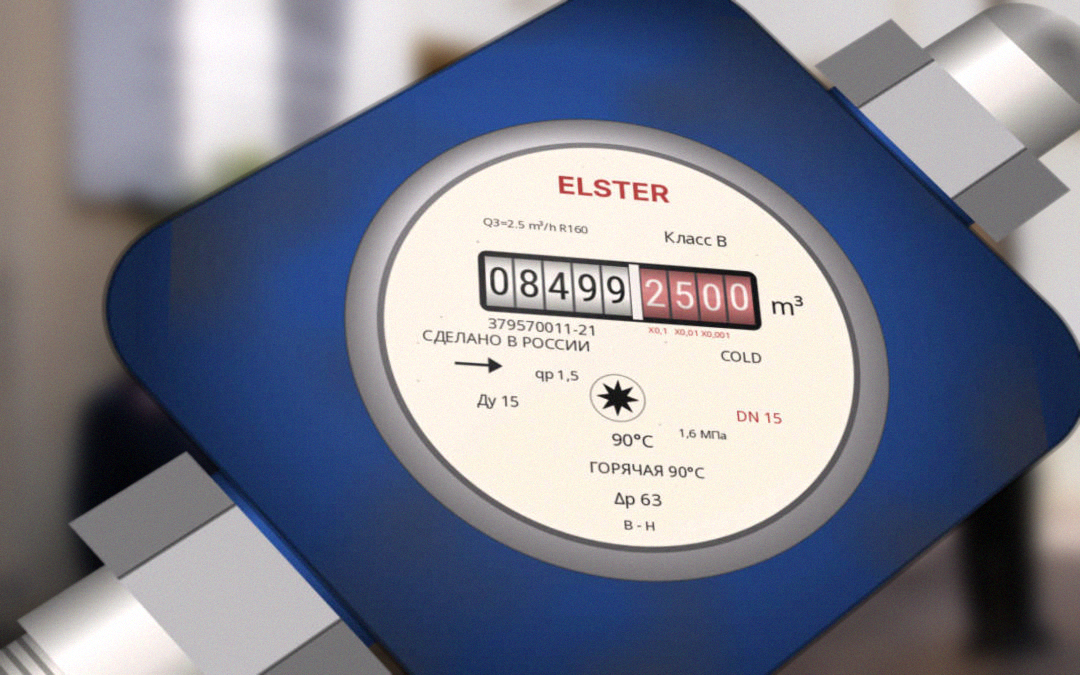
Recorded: 8499.2500 m³
